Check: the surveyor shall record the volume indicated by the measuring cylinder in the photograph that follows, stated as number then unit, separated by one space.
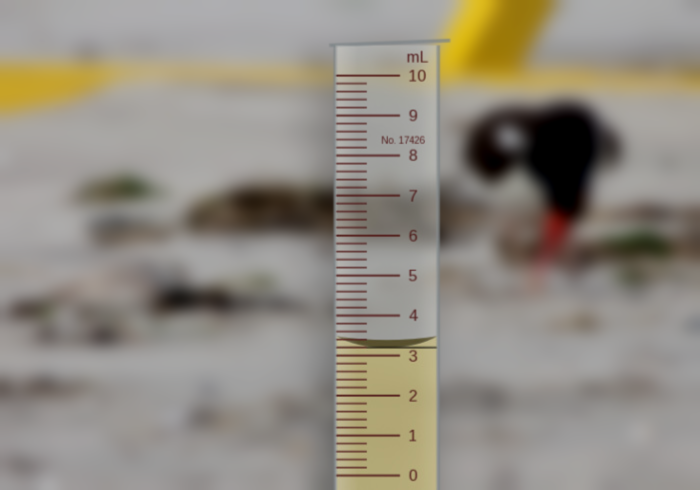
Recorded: 3.2 mL
